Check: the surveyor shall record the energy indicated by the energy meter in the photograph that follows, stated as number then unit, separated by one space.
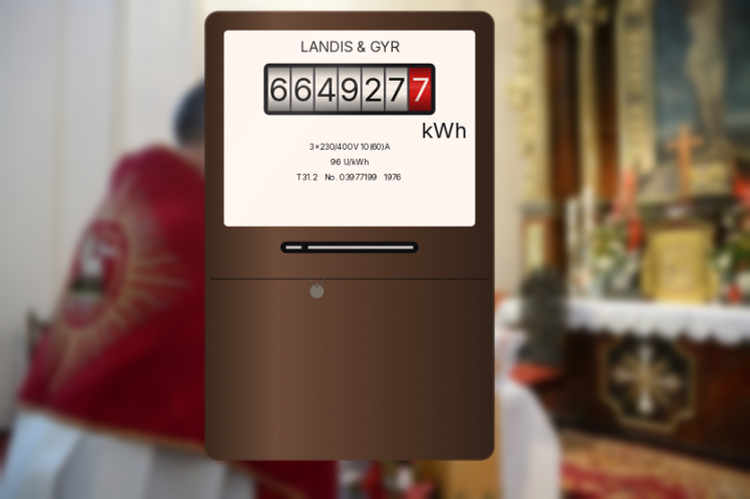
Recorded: 664927.7 kWh
